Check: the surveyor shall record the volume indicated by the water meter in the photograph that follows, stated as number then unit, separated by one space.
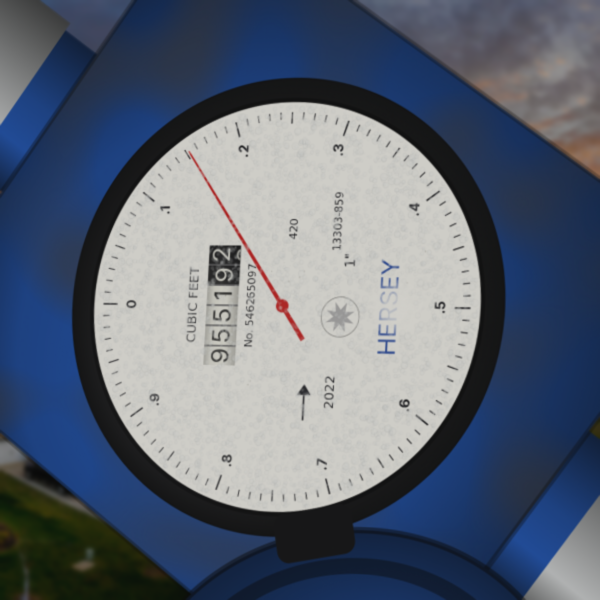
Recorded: 955192.15 ft³
